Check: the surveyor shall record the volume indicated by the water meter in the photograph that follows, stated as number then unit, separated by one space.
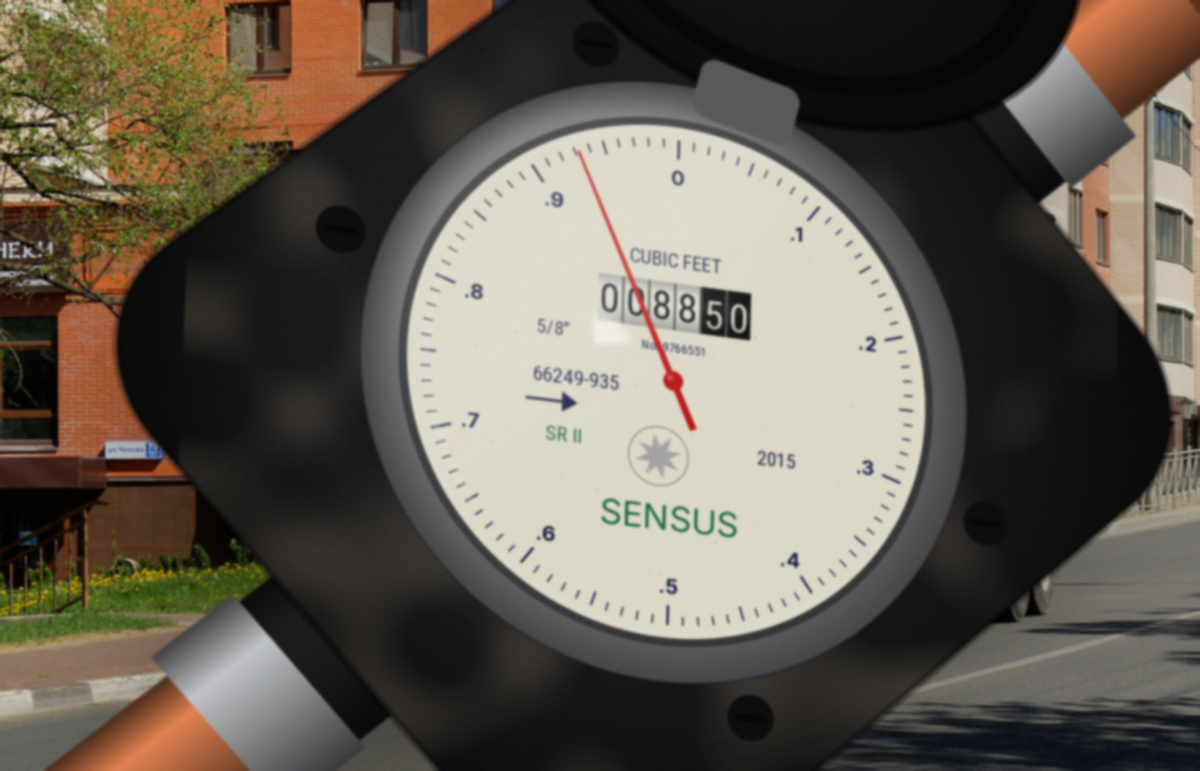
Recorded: 8849.93 ft³
